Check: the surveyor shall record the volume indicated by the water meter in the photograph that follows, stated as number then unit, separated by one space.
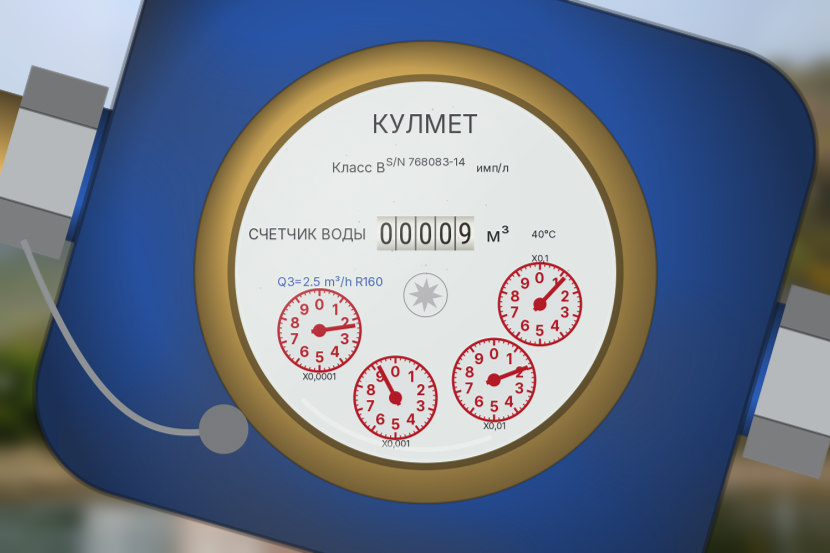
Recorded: 9.1192 m³
